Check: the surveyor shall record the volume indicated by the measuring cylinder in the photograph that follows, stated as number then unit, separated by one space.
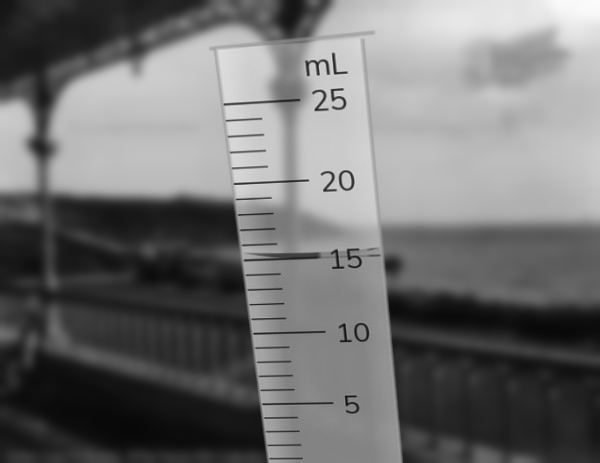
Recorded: 15 mL
